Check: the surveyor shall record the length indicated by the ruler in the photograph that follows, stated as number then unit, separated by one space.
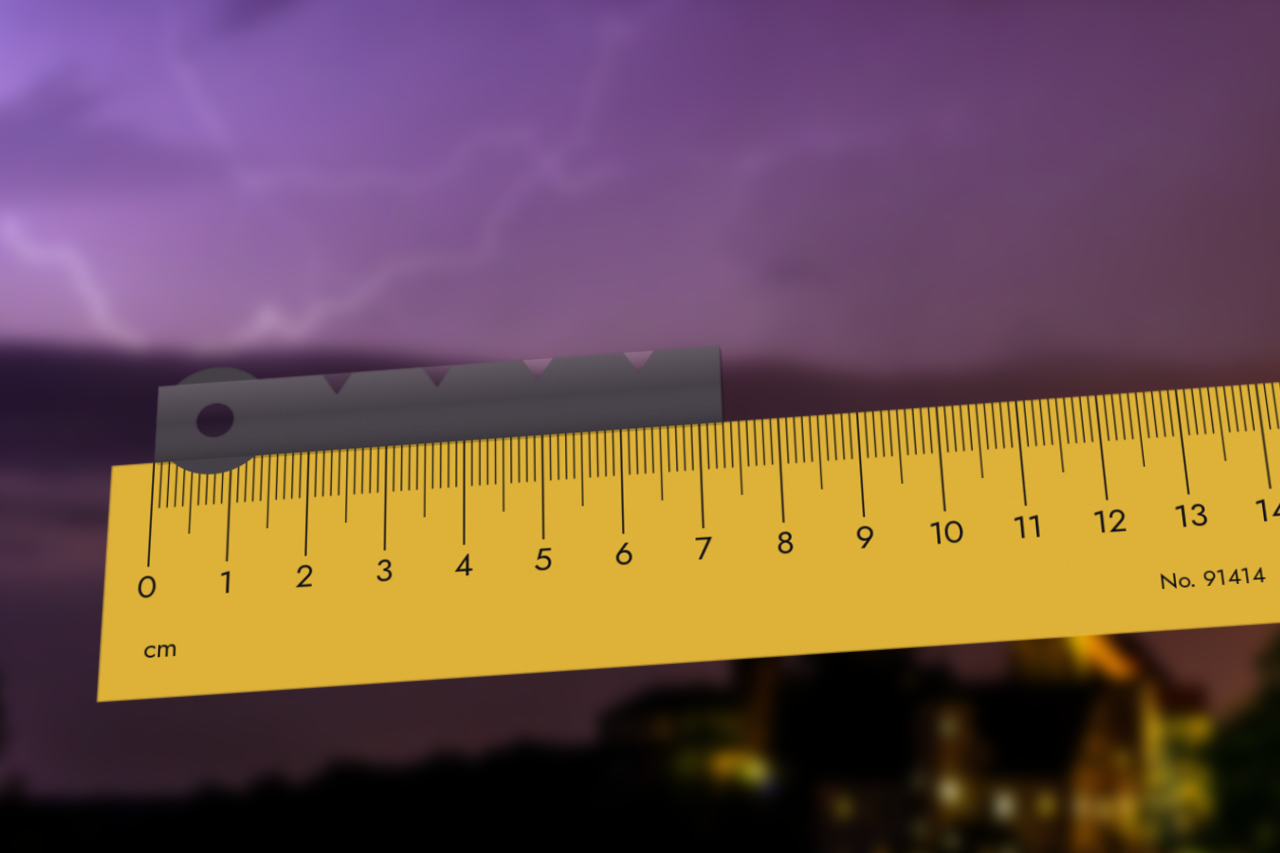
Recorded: 7.3 cm
